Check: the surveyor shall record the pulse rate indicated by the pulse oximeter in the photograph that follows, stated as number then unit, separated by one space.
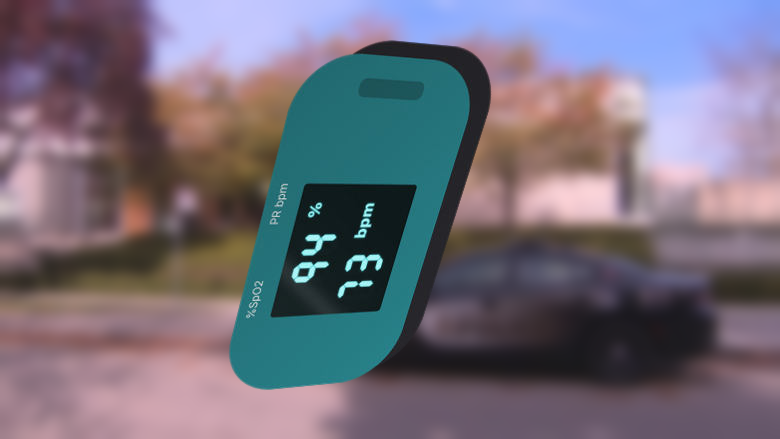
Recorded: 73 bpm
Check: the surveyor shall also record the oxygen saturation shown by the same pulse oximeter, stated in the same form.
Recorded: 94 %
